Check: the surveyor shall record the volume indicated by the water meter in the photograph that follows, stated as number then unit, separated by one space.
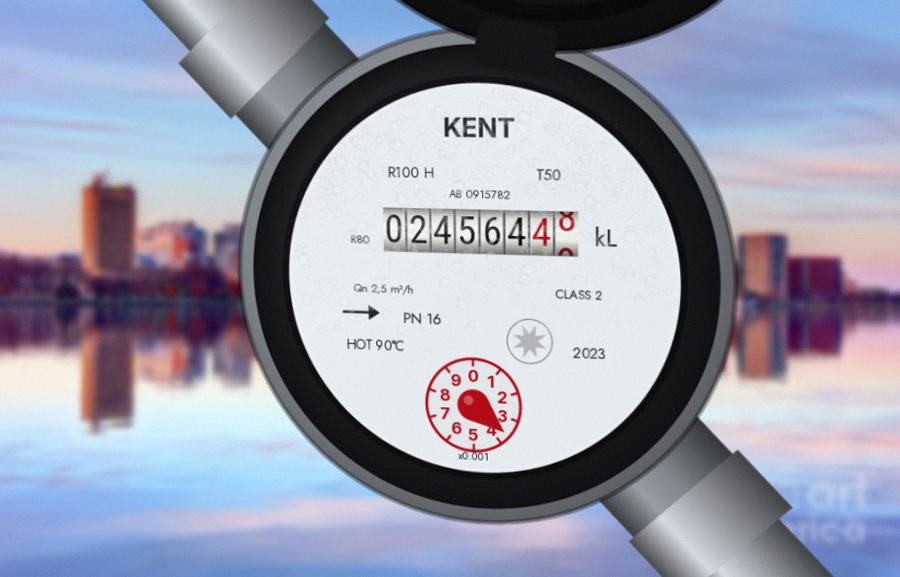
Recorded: 24564.483 kL
